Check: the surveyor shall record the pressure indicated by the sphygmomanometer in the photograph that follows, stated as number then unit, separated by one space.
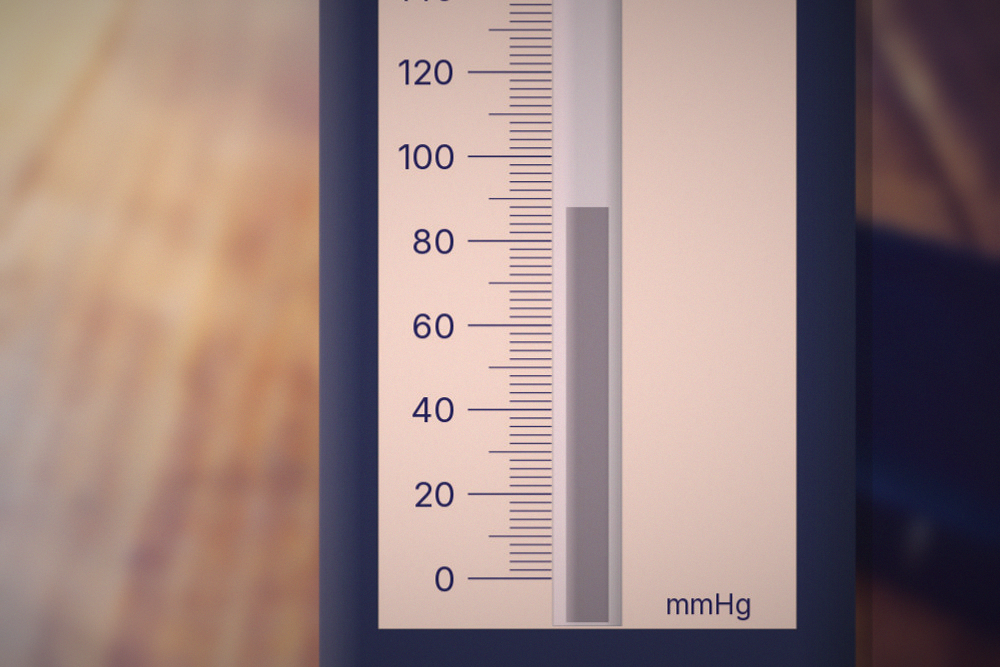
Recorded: 88 mmHg
